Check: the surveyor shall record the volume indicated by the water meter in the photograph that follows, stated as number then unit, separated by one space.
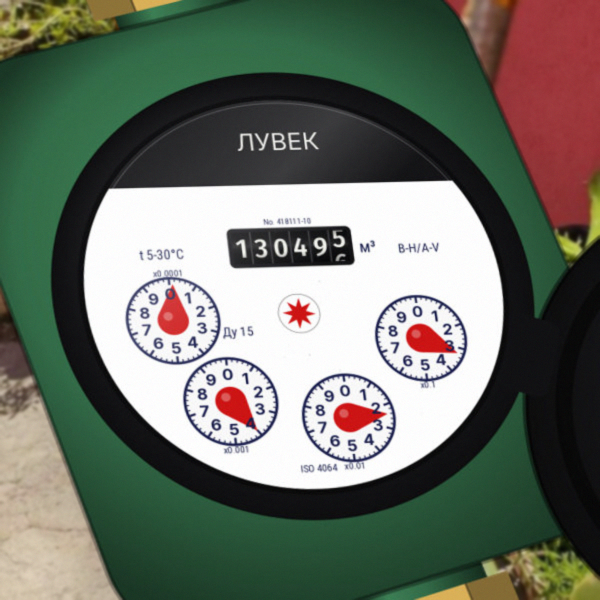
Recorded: 130495.3240 m³
